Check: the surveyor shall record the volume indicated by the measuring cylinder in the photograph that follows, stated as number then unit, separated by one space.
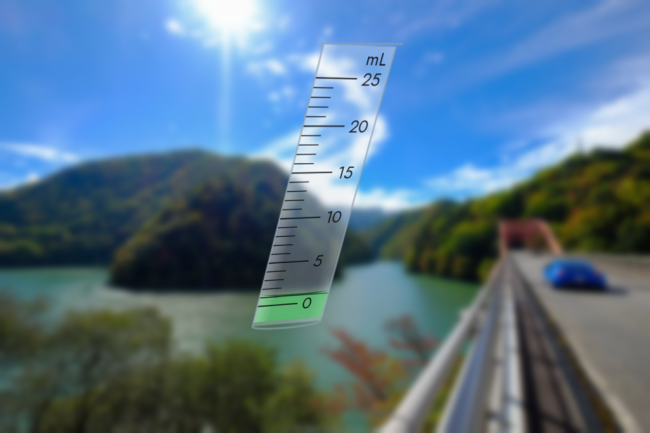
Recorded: 1 mL
